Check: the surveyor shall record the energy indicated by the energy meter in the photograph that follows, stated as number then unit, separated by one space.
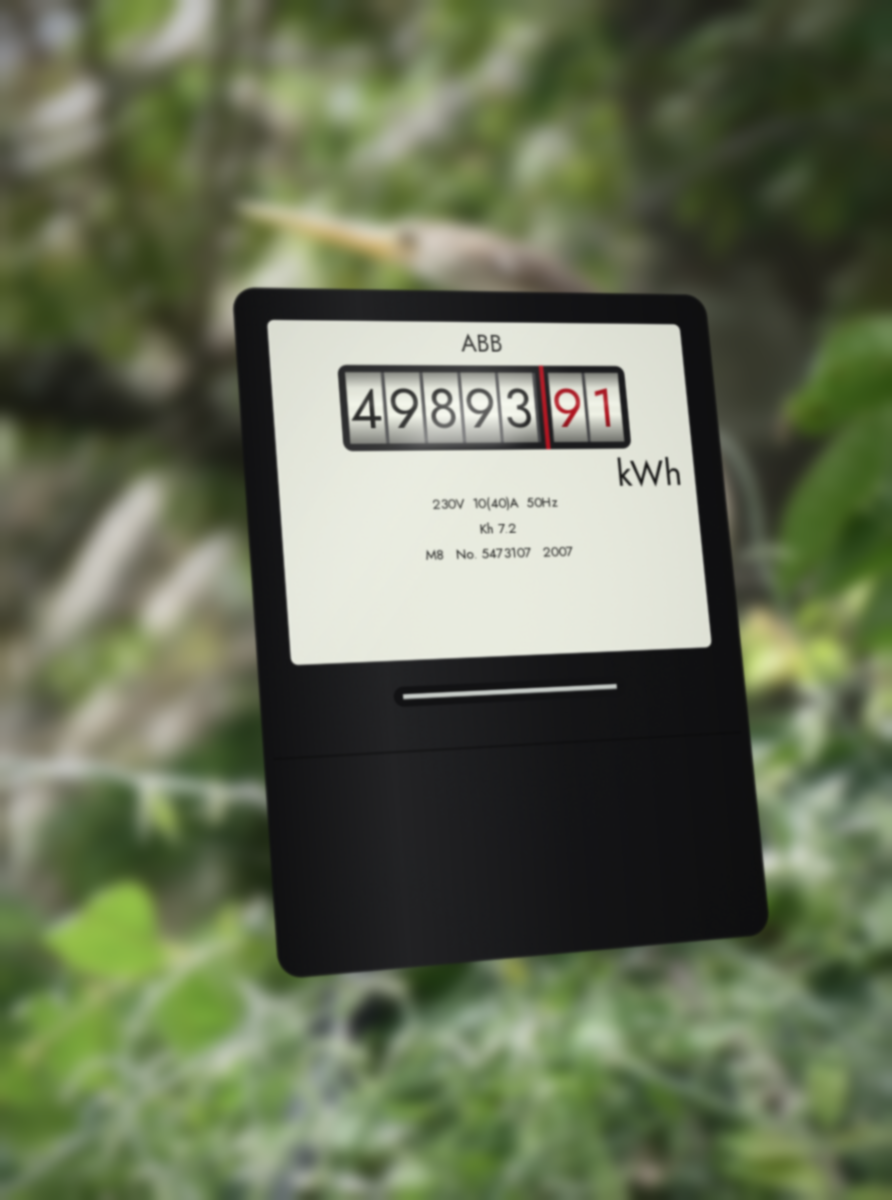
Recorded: 49893.91 kWh
